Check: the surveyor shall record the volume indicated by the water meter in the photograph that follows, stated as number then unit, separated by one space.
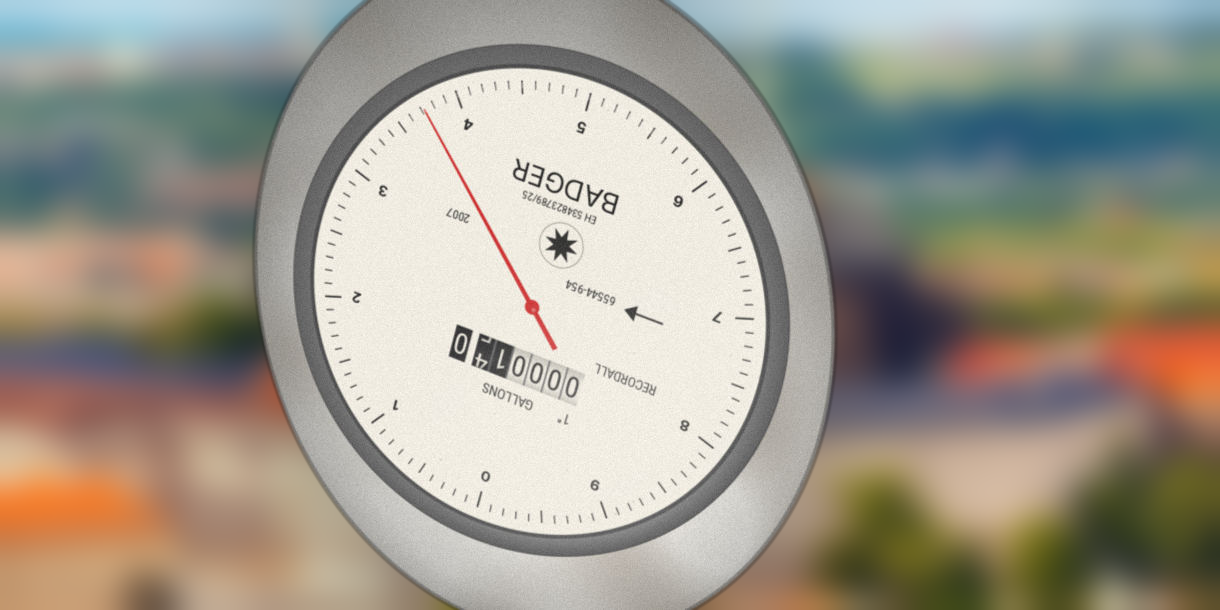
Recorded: 143.7 gal
